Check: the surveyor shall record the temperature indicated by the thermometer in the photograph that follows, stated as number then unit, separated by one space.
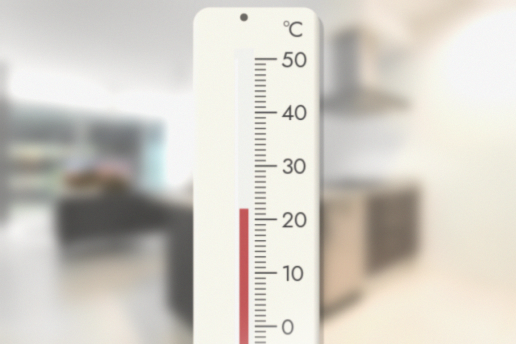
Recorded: 22 °C
